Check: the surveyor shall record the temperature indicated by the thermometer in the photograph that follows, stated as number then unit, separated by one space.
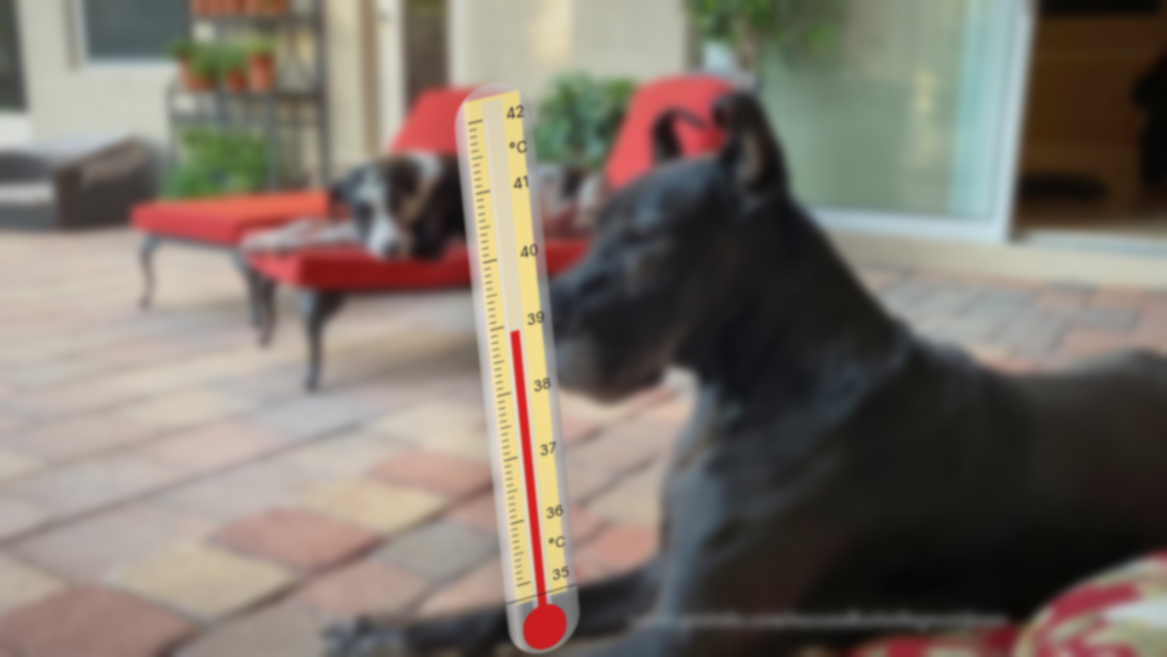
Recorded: 38.9 °C
